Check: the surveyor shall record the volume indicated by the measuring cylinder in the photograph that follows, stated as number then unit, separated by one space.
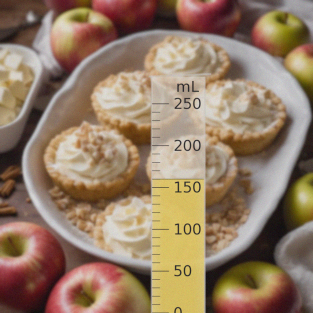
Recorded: 160 mL
